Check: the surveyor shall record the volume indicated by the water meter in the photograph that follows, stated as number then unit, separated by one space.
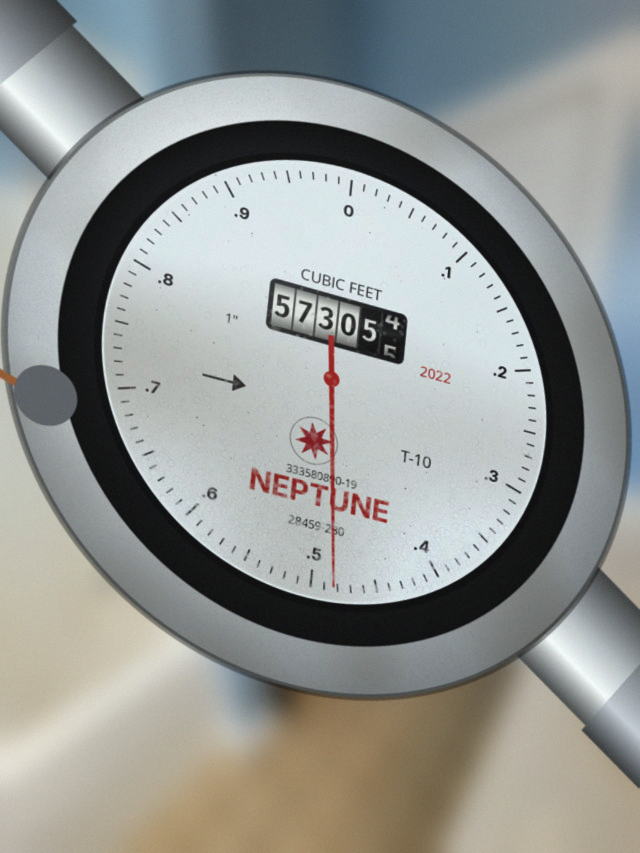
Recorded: 573054.48 ft³
